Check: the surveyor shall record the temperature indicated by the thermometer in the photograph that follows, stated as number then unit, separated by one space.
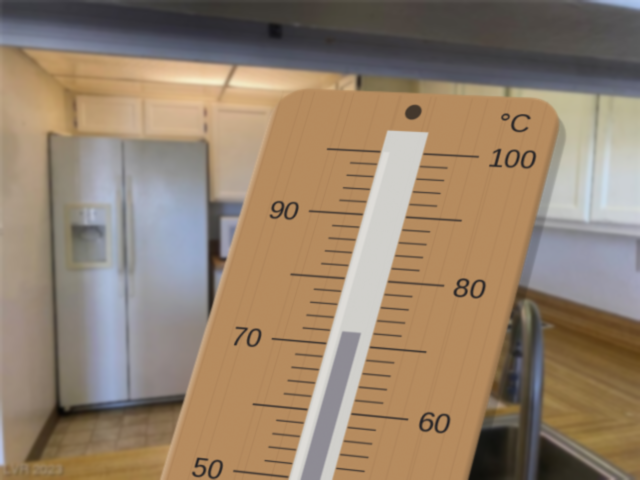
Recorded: 72 °C
